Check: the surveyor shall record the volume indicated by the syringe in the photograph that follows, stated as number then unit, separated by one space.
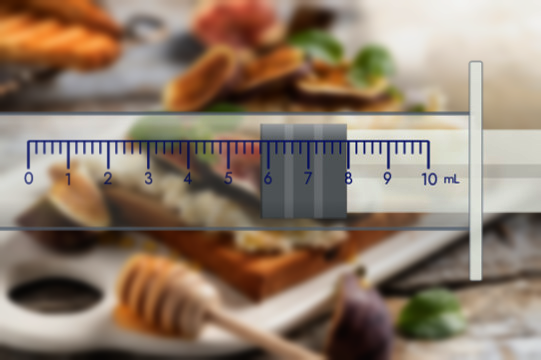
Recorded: 5.8 mL
